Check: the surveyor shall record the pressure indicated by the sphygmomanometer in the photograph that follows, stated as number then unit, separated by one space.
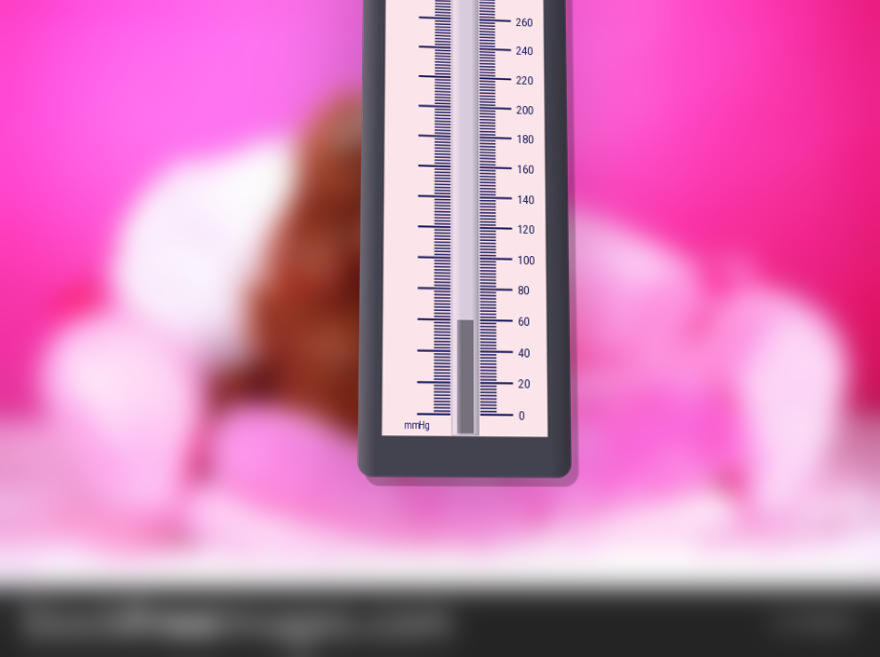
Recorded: 60 mmHg
